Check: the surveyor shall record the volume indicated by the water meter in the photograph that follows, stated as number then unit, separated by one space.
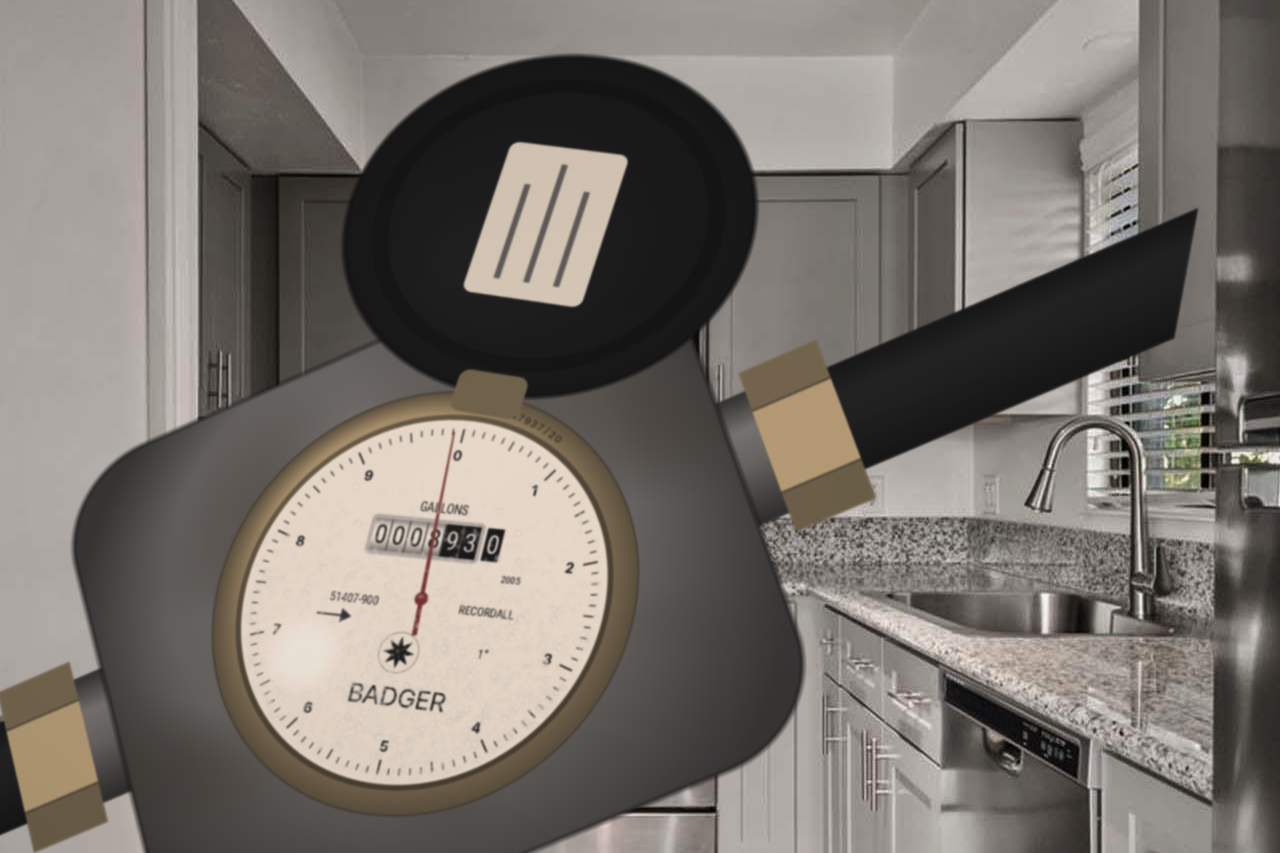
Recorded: 8929.9 gal
